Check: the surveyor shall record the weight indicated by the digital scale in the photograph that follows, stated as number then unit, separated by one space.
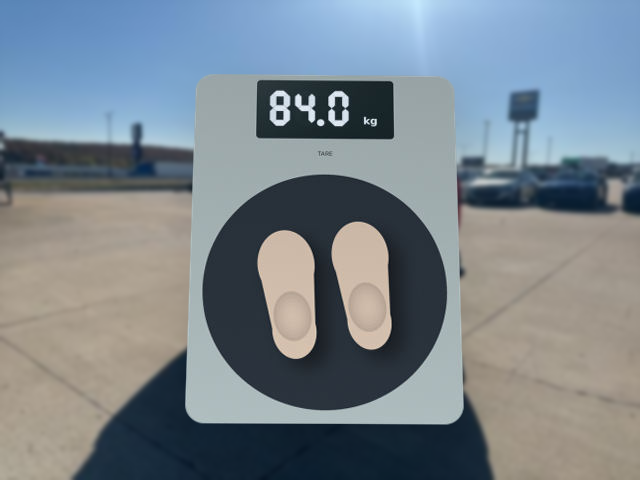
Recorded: 84.0 kg
